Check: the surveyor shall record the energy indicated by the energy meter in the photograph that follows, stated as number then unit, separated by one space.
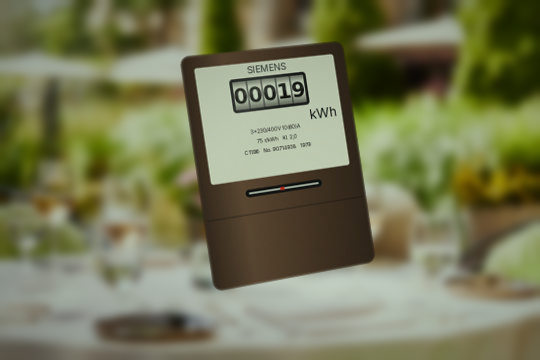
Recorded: 19 kWh
